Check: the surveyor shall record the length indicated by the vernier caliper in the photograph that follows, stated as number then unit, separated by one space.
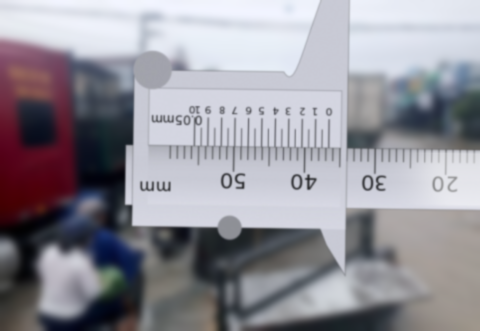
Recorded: 36.6 mm
